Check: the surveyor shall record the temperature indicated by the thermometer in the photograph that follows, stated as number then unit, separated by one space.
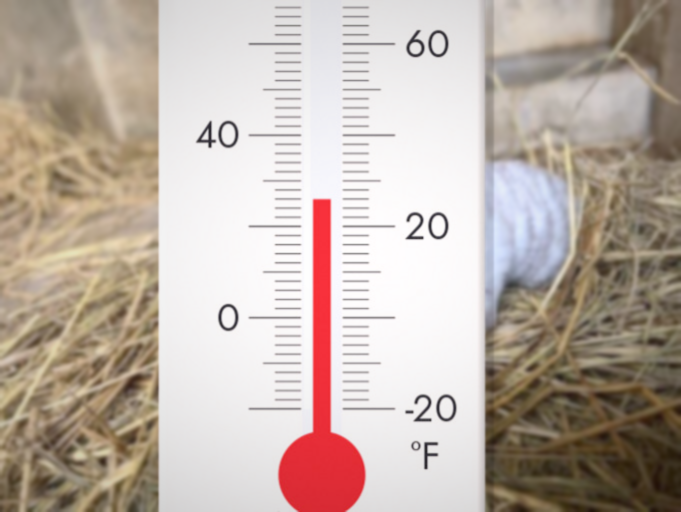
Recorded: 26 °F
